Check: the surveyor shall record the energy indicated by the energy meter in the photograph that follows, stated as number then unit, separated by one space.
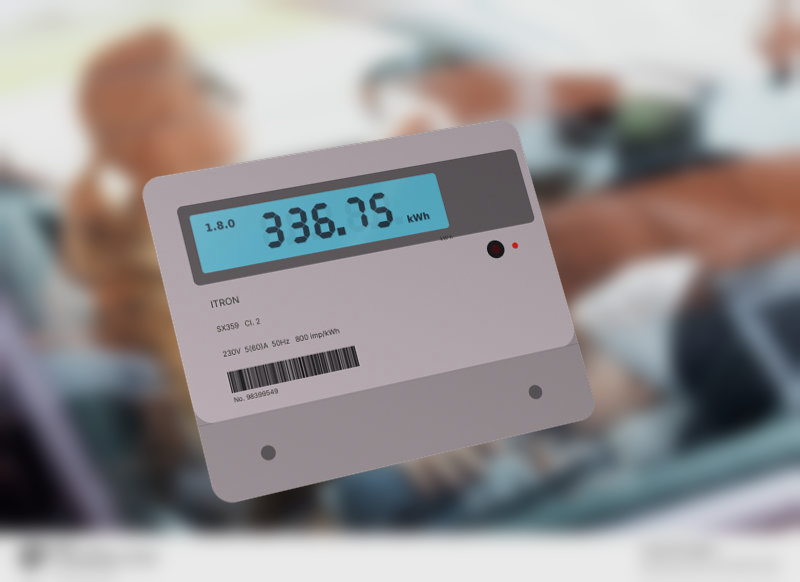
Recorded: 336.75 kWh
